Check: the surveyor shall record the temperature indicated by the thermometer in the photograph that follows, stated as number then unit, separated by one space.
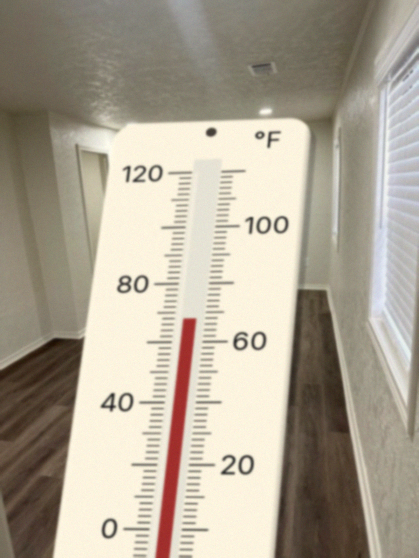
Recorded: 68 °F
